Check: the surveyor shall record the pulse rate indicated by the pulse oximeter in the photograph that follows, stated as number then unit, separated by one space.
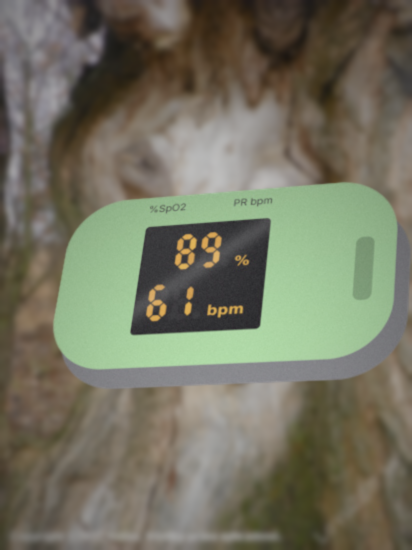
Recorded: 61 bpm
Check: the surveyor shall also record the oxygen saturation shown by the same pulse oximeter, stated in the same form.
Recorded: 89 %
